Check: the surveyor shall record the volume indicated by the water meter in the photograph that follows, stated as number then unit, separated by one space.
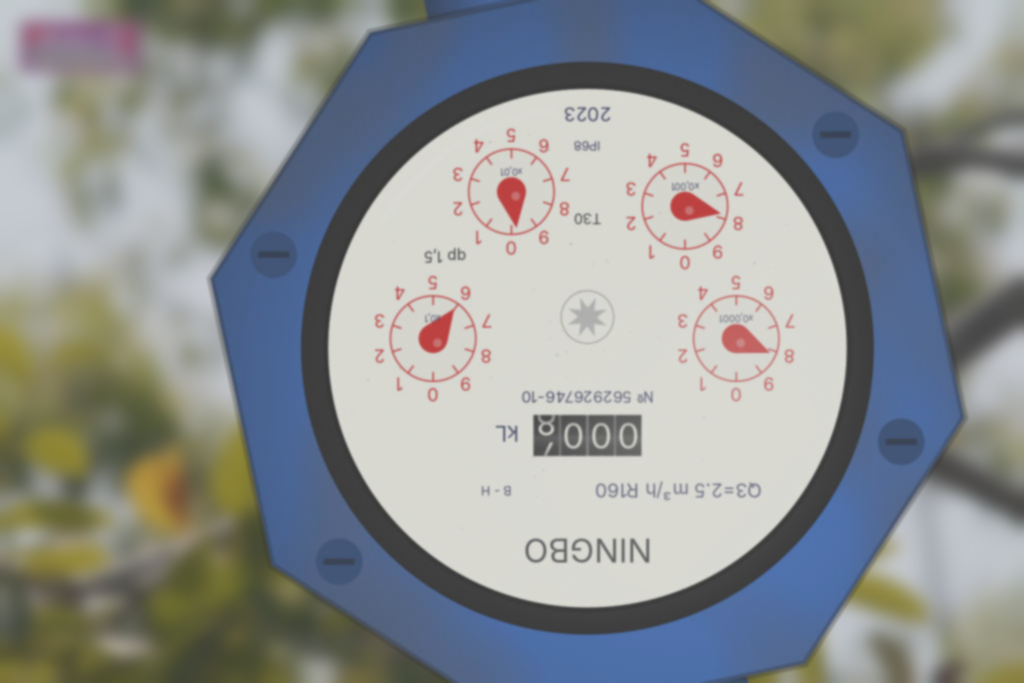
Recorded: 7.5978 kL
